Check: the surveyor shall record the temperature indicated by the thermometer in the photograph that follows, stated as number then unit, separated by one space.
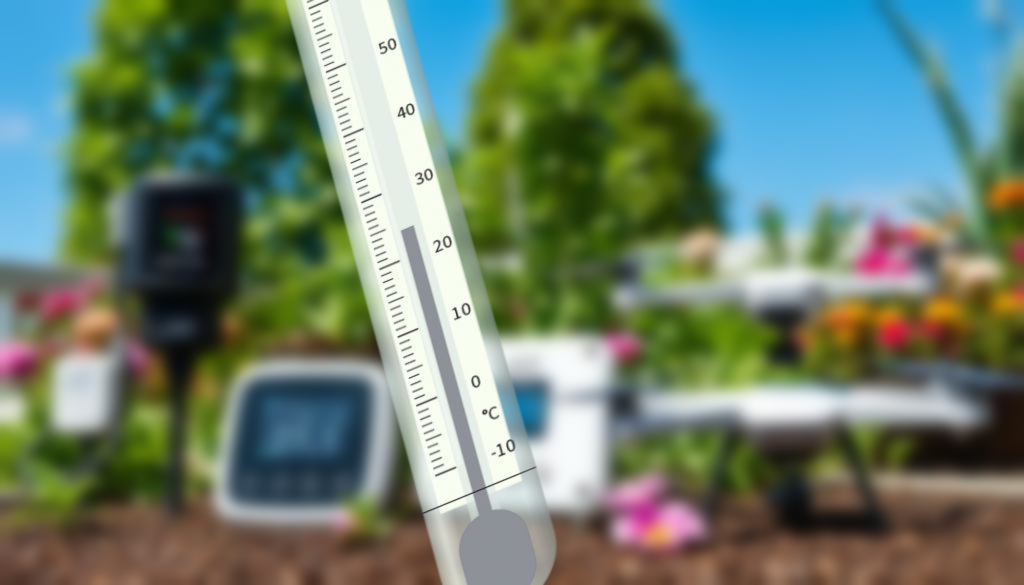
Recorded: 24 °C
